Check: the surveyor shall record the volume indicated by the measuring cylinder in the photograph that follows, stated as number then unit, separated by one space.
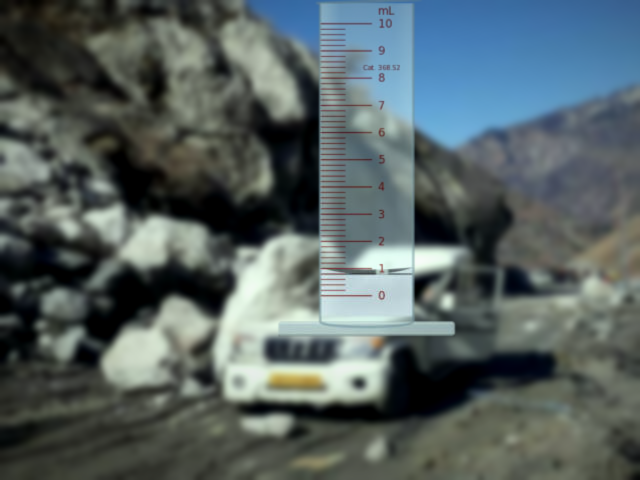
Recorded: 0.8 mL
